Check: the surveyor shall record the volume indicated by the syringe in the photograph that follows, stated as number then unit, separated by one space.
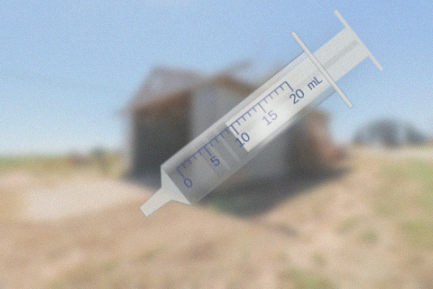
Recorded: 4 mL
